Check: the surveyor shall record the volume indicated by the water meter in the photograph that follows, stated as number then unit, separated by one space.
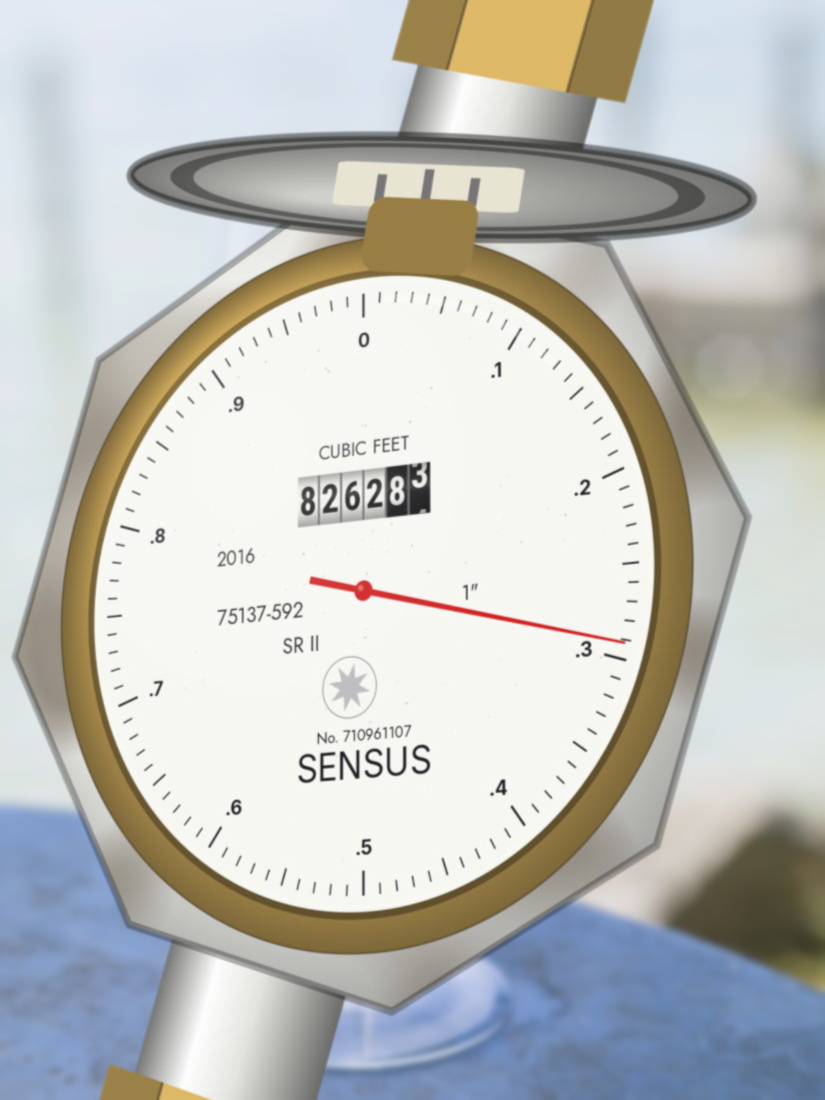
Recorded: 826283.29 ft³
